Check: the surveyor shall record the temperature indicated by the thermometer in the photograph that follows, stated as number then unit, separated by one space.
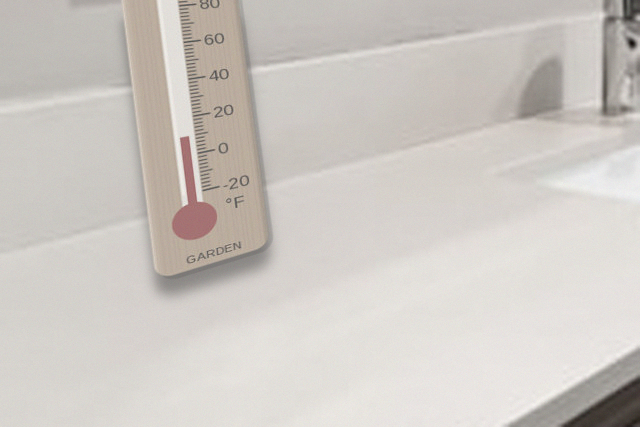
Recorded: 10 °F
